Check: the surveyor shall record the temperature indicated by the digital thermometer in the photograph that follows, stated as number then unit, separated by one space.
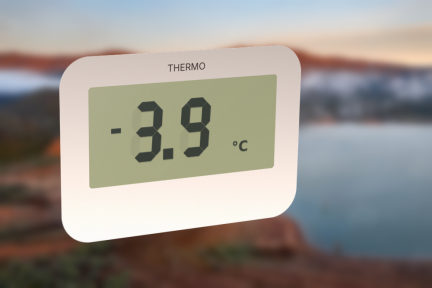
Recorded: -3.9 °C
